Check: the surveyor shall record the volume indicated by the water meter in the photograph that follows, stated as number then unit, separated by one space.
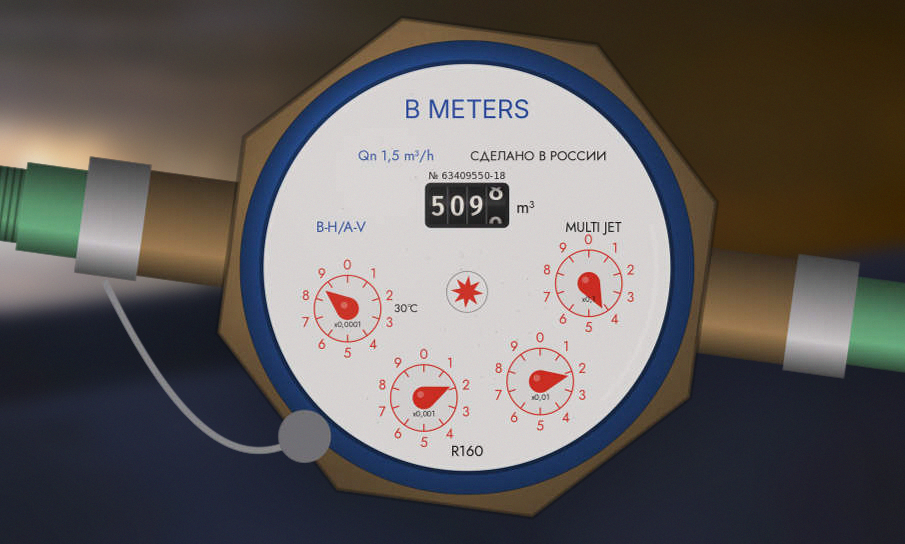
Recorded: 5098.4218 m³
